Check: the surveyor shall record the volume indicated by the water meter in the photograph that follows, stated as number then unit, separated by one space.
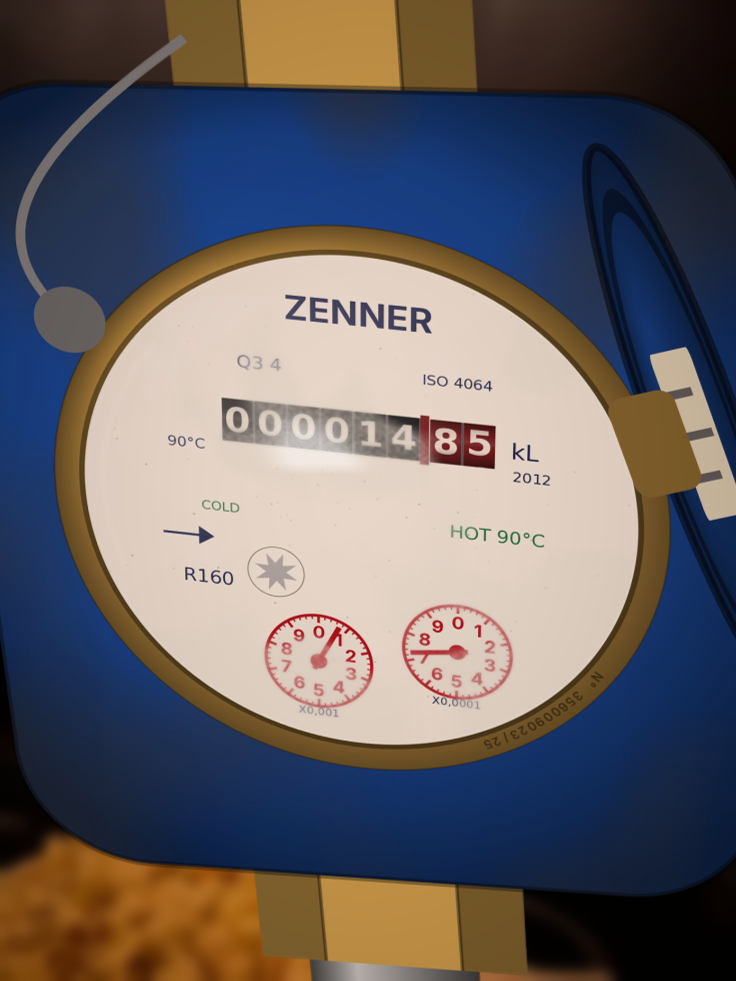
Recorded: 14.8507 kL
